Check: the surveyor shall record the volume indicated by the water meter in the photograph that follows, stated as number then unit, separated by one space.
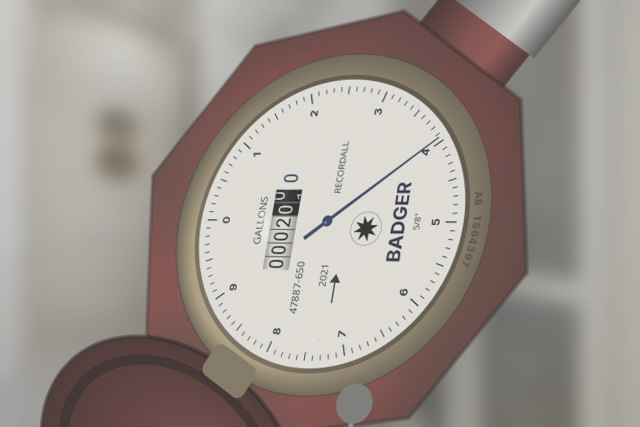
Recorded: 2003.9 gal
